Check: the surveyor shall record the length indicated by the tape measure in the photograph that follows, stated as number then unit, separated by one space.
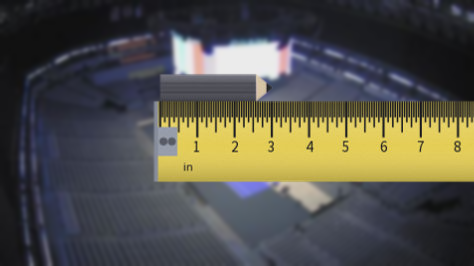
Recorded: 3 in
